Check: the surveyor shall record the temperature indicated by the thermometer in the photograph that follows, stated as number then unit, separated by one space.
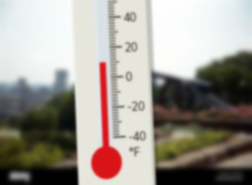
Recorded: 10 °F
